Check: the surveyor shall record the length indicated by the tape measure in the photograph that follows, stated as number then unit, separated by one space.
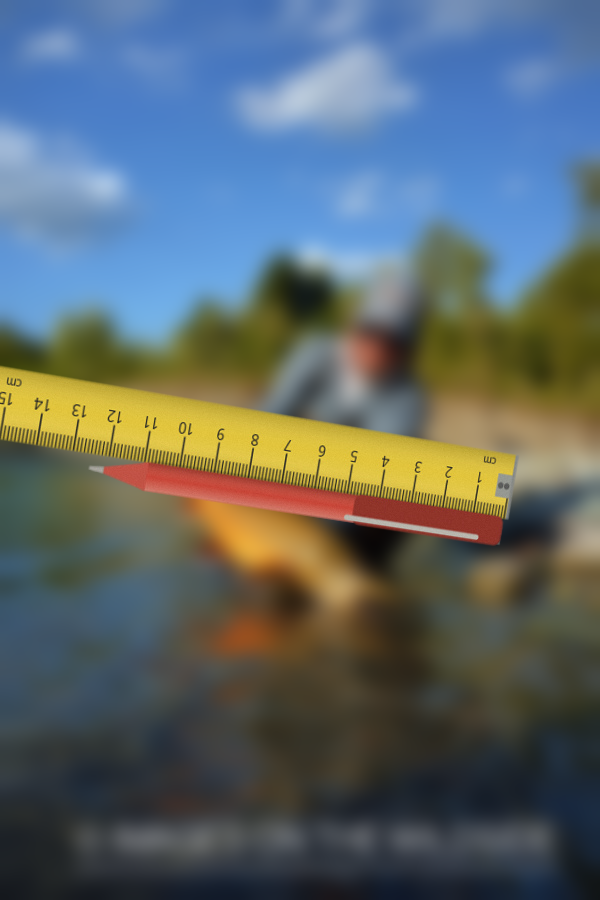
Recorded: 12.5 cm
